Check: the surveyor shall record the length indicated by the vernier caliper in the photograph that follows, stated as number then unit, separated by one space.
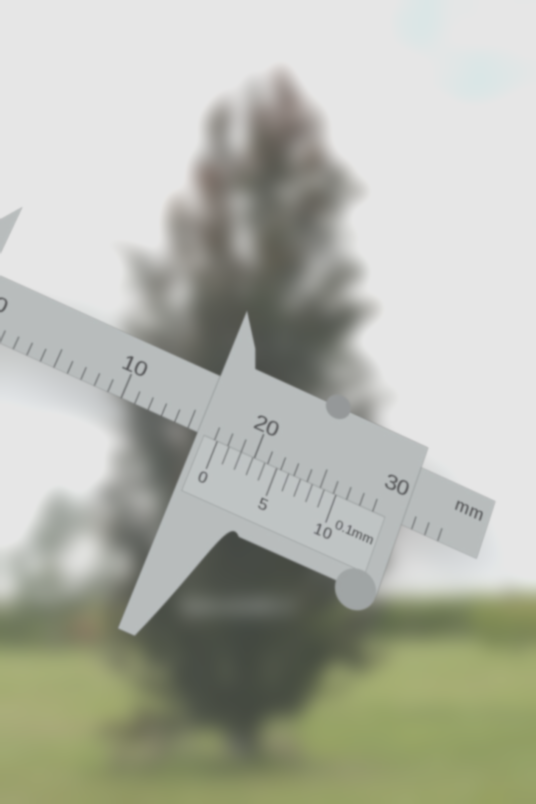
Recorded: 17.2 mm
